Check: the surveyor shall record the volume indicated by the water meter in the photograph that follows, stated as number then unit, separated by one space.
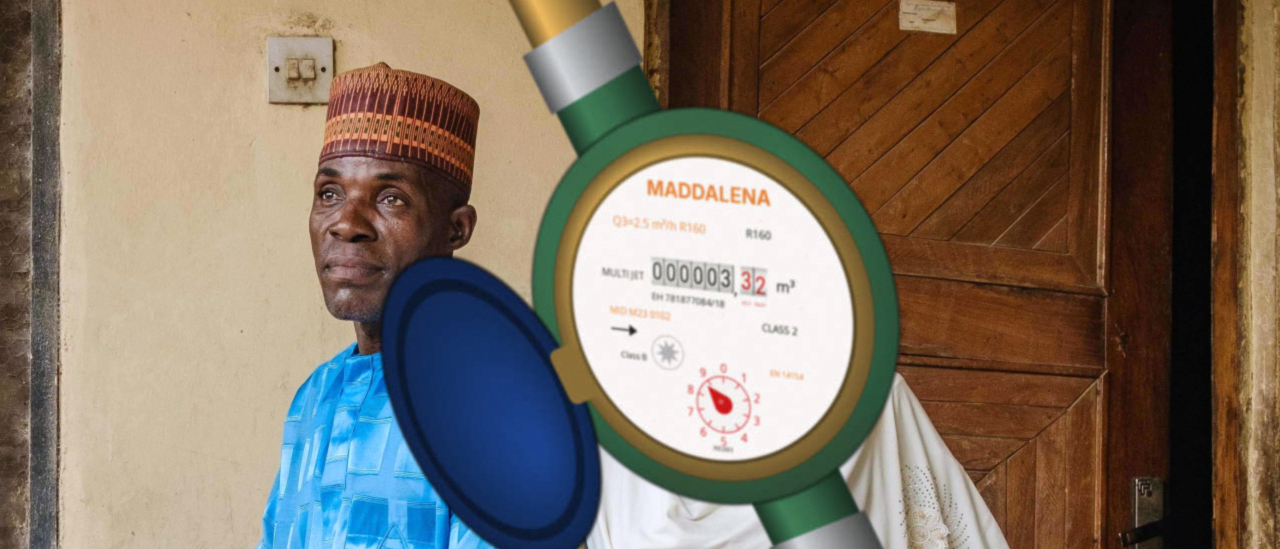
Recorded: 3.318 m³
